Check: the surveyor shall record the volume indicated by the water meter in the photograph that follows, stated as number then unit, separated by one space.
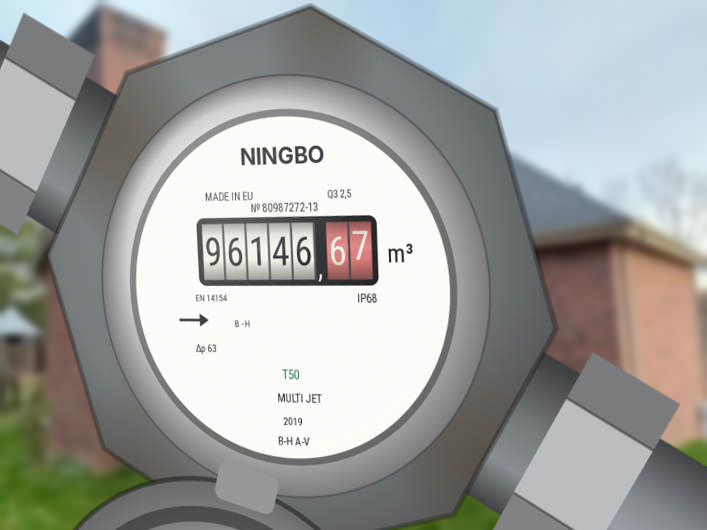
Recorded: 96146.67 m³
